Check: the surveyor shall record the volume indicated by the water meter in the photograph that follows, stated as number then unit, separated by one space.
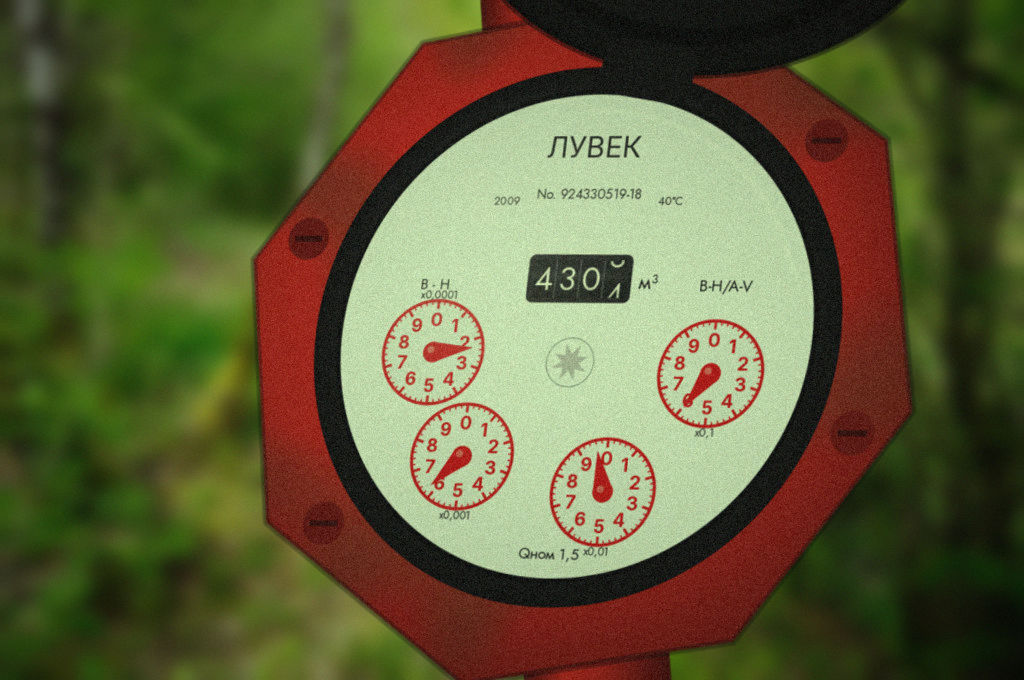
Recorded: 4303.5962 m³
